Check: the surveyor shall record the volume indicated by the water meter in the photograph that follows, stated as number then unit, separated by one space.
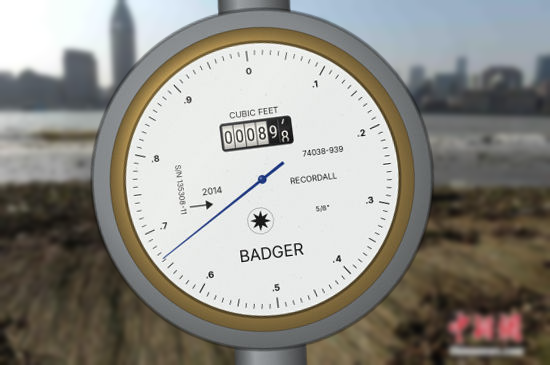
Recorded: 897.66 ft³
